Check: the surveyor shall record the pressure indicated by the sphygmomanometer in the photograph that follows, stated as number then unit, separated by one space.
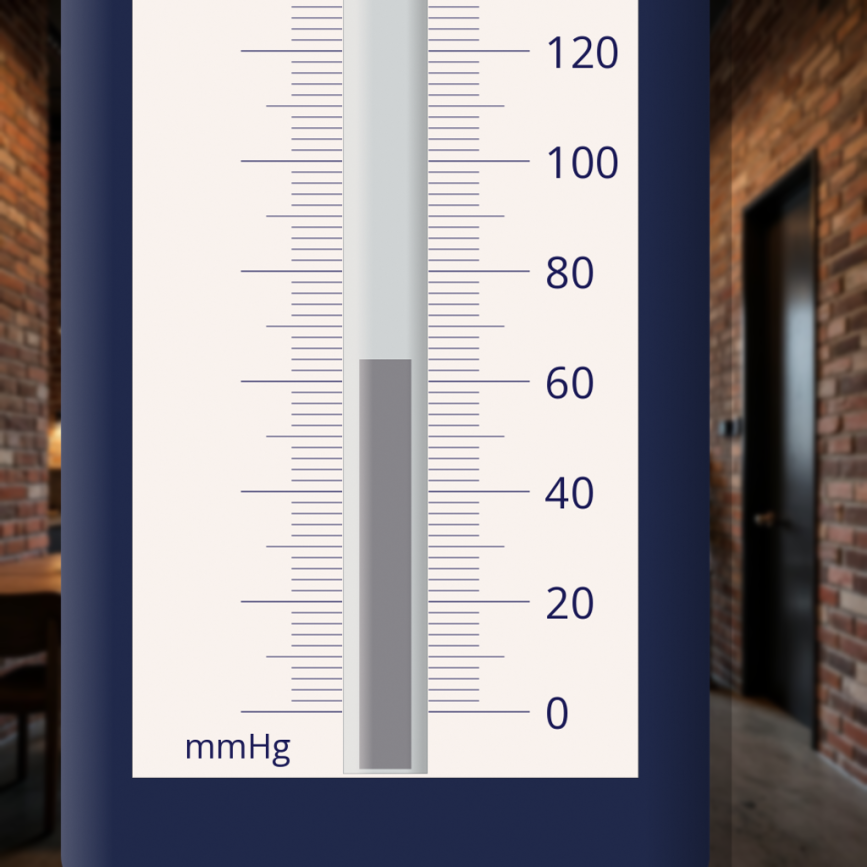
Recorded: 64 mmHg
